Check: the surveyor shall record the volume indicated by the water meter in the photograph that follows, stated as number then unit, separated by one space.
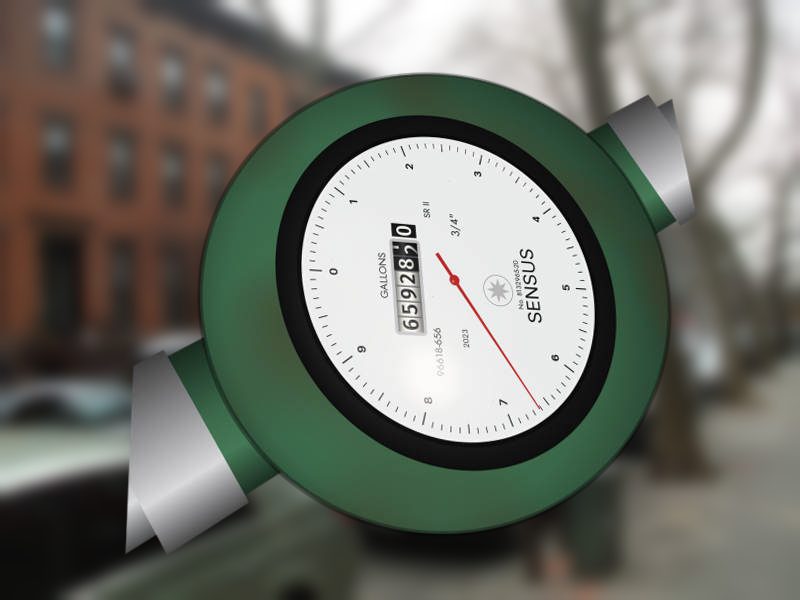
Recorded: 6592816.6 gal
